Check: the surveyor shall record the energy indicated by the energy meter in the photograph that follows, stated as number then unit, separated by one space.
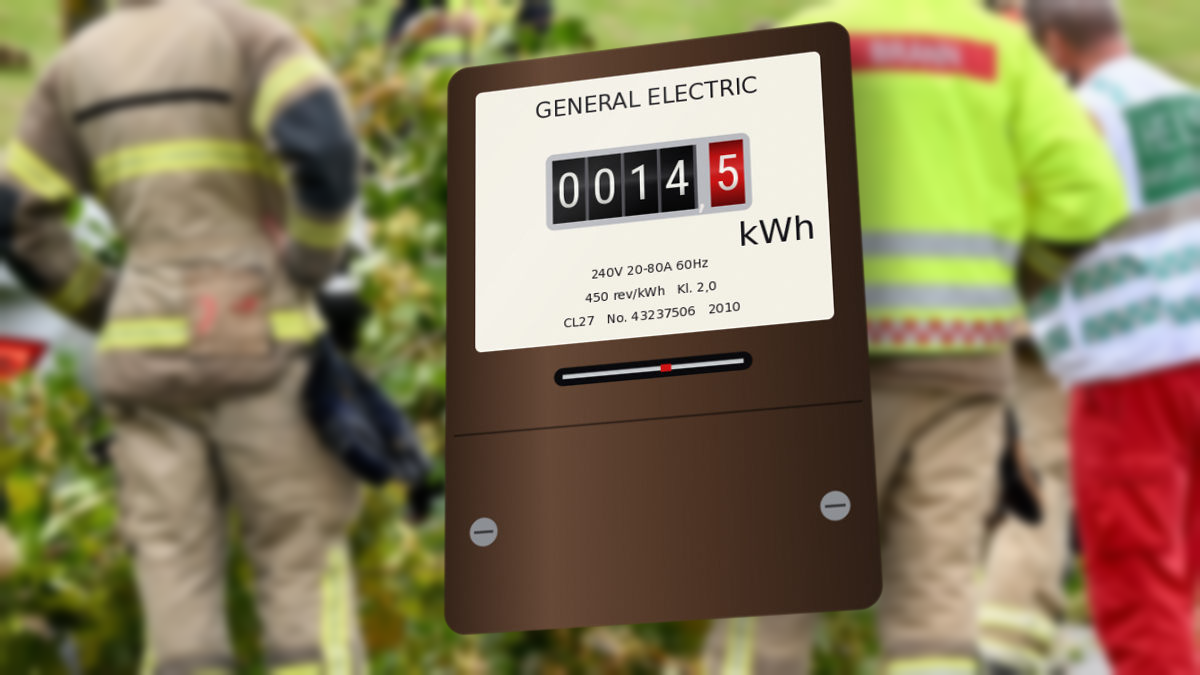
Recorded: 14.5 kWh
